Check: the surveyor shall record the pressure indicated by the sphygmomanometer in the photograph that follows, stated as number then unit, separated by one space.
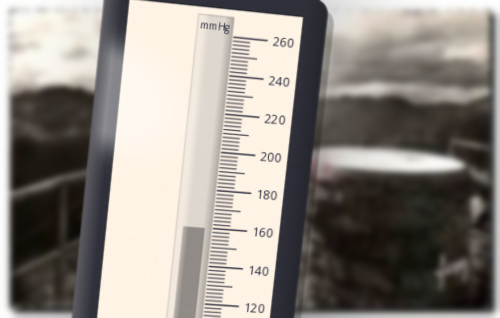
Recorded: 160 mmHg
